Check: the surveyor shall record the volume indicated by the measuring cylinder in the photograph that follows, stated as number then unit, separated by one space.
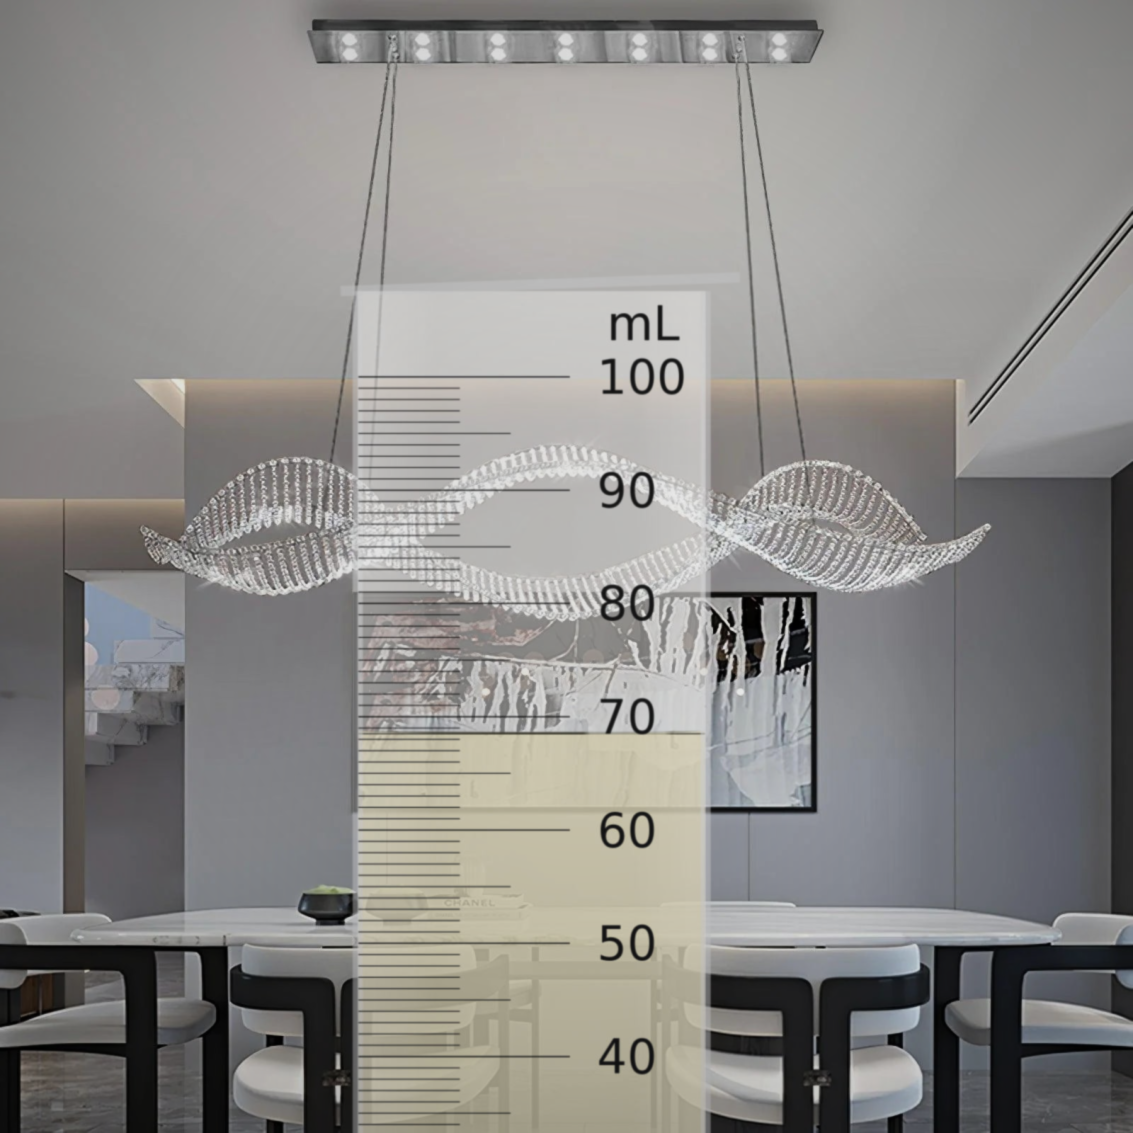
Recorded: 68.5 mL
